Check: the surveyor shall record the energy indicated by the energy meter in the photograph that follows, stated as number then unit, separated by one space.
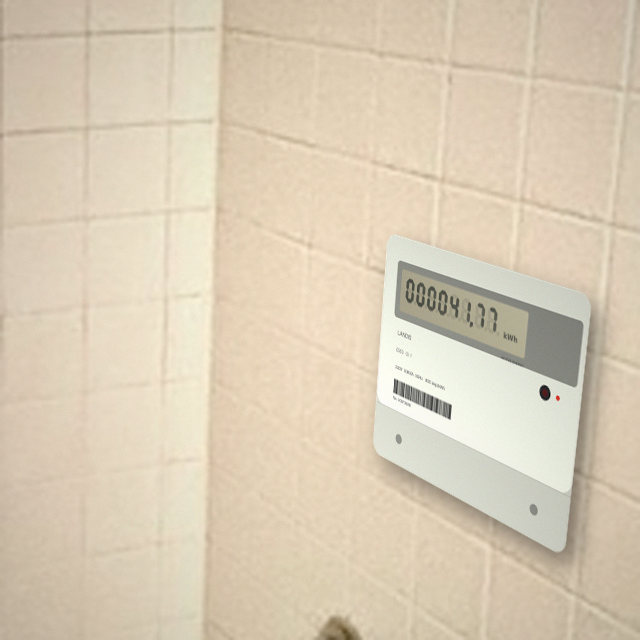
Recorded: 41.77 kWh
